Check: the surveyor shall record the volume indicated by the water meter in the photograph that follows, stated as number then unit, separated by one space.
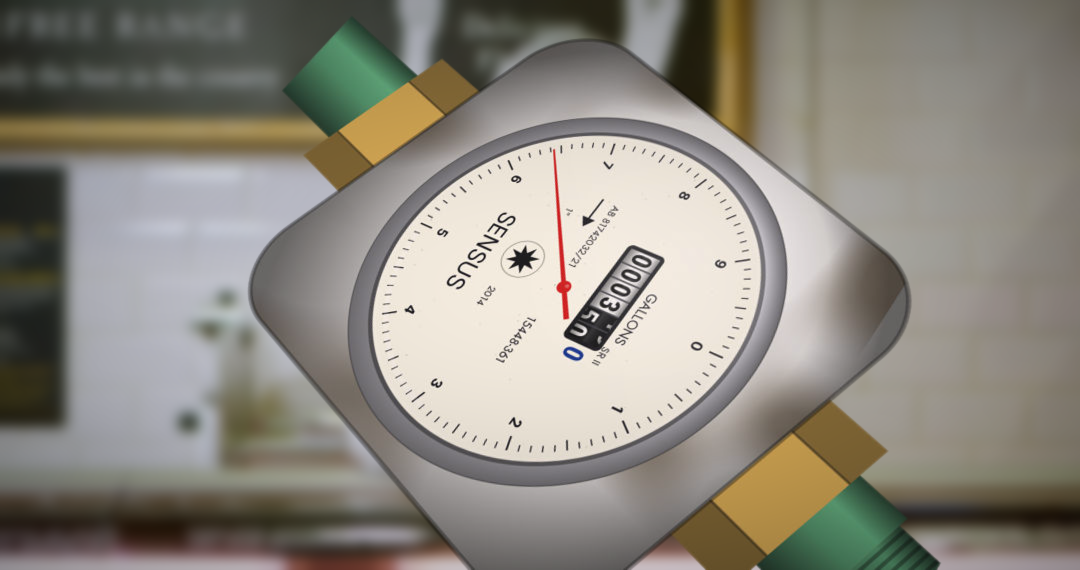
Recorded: 3496.4 gal
